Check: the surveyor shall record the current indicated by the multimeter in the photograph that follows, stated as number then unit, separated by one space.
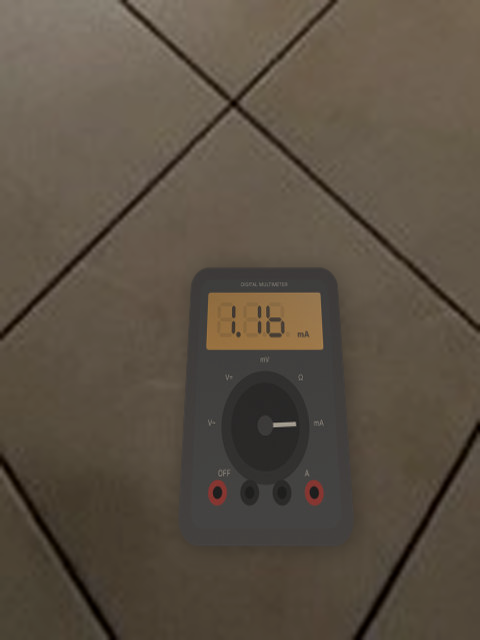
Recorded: 1.16 mA
